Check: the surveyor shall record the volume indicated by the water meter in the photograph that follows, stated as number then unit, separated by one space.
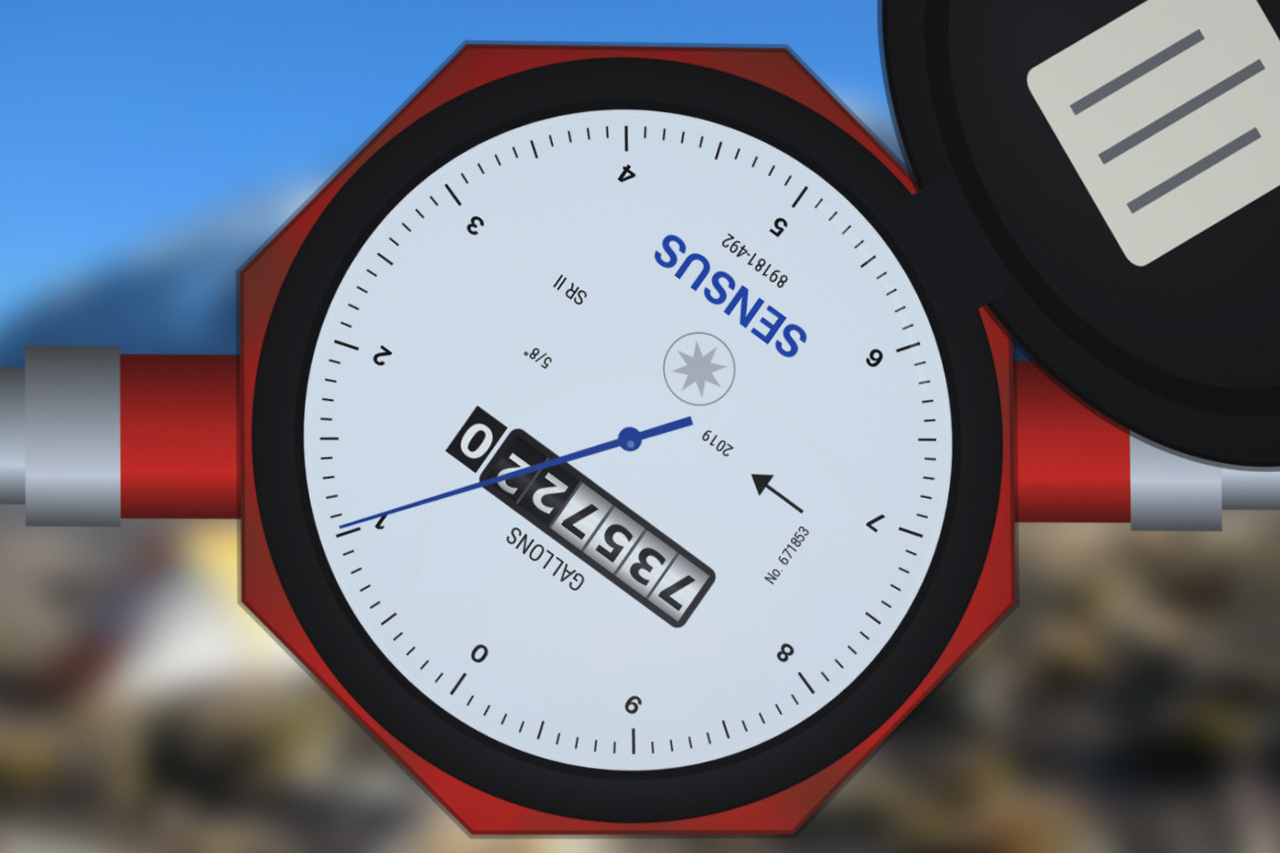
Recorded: 7357221.0 gal
